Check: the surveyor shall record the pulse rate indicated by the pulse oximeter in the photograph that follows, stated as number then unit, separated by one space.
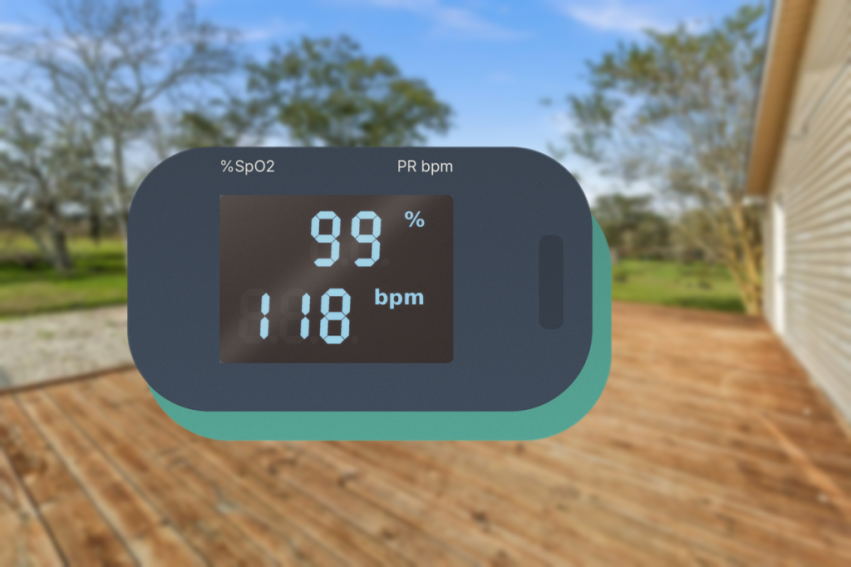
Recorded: 118 bpm
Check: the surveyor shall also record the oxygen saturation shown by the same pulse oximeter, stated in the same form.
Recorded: 99 %
